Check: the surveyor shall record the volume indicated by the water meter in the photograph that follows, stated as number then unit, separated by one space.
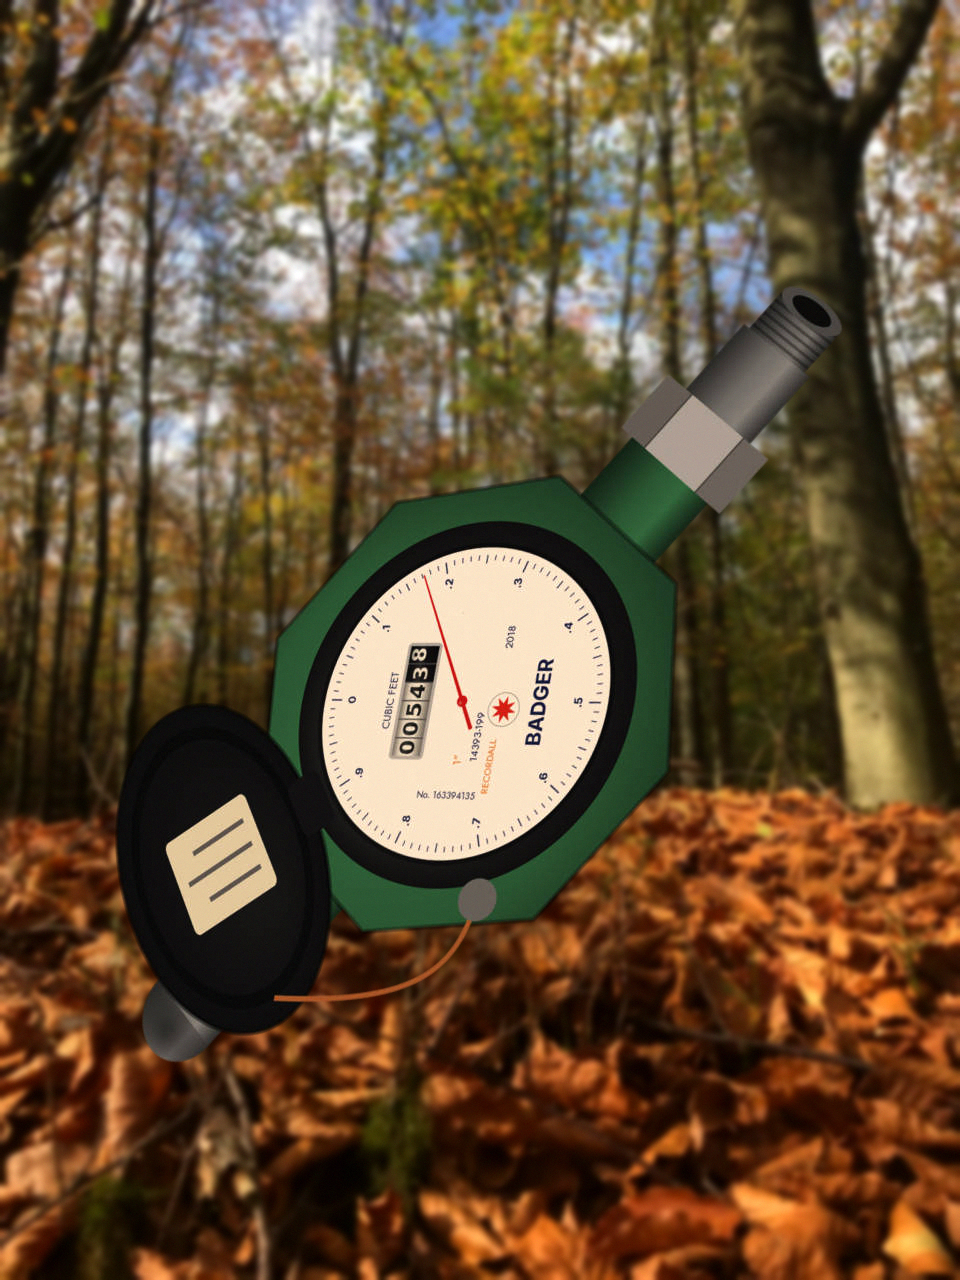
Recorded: 5438.17 ft³
